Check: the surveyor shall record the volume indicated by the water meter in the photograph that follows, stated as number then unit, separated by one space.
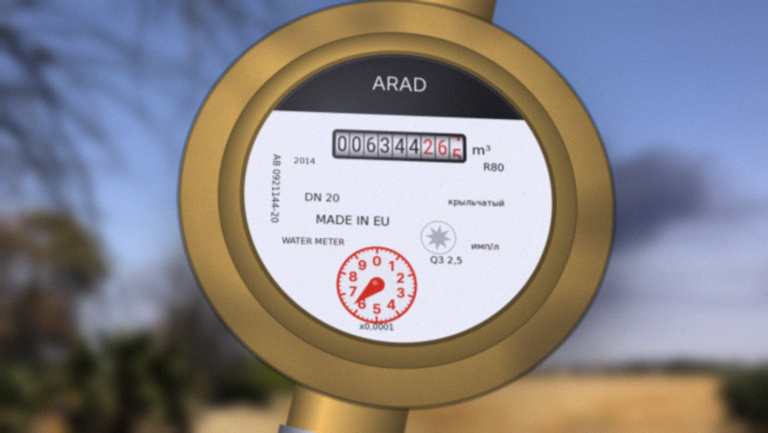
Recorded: 6344.2646 m³
